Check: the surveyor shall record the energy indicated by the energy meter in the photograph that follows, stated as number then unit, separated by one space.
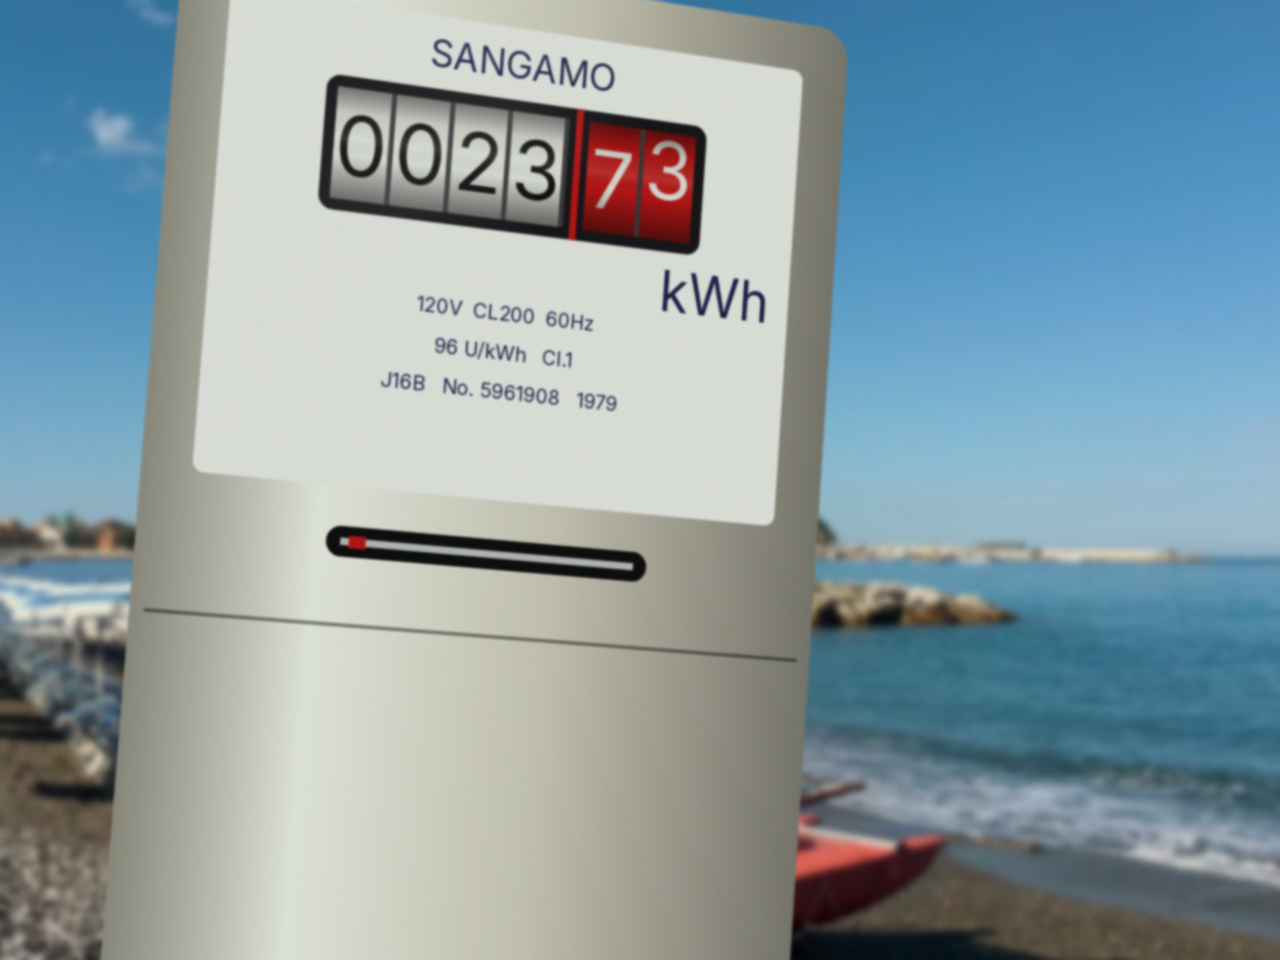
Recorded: 23.73 kWh
